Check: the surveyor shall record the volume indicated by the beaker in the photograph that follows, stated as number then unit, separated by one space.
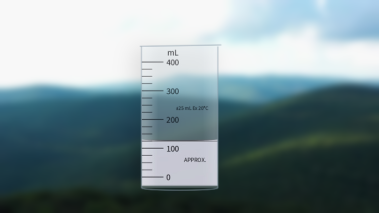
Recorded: 125 mL
